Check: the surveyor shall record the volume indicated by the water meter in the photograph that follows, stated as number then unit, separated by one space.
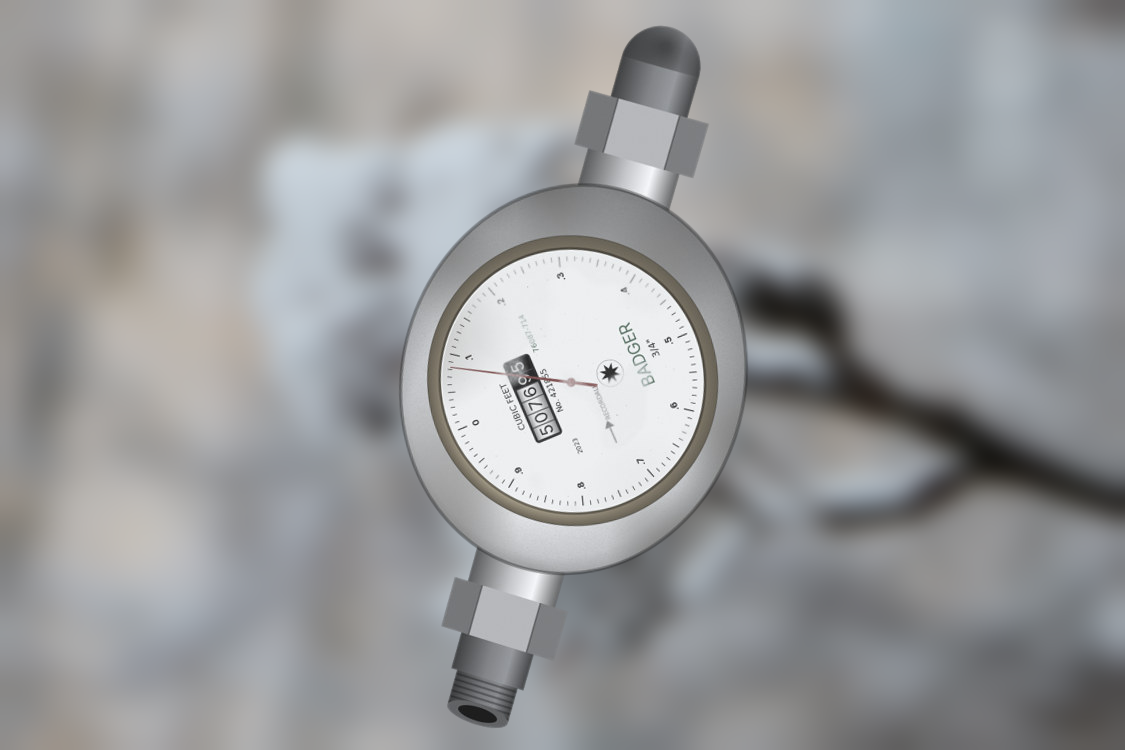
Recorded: 507695.08 ft³
